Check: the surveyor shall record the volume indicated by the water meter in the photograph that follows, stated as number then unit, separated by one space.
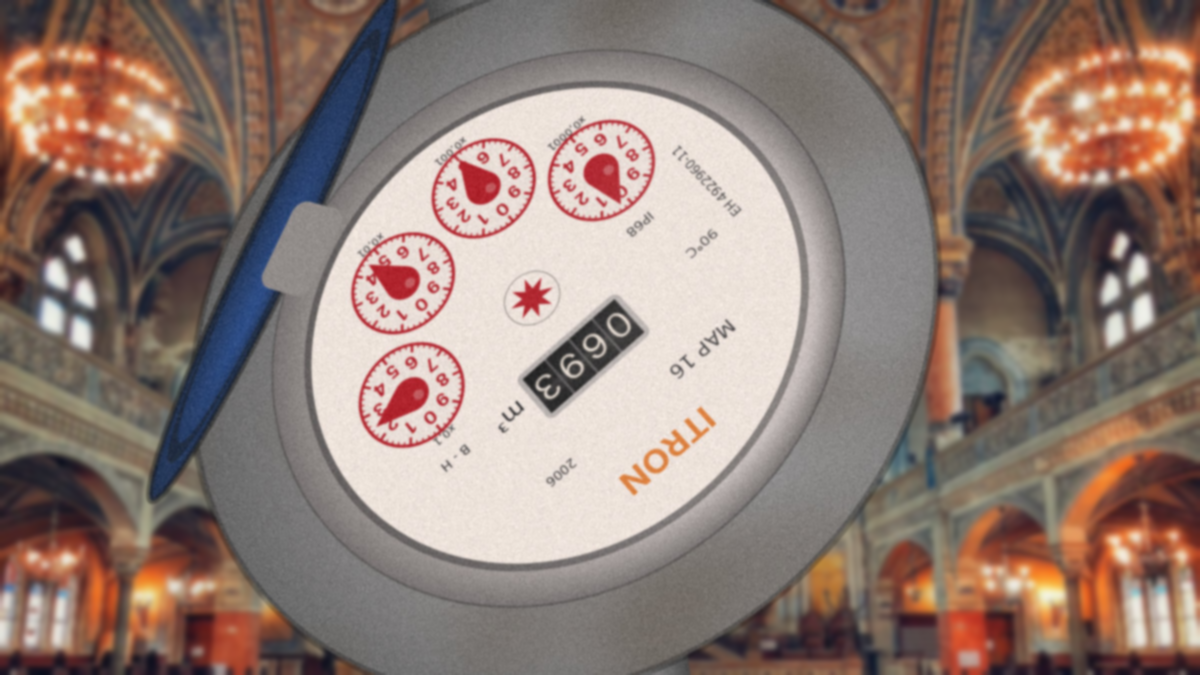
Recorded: 693.2450 m³
